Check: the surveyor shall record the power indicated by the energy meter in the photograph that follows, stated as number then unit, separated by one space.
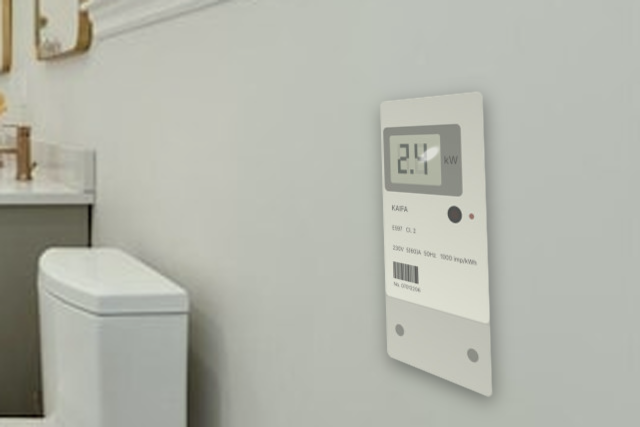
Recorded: 2.4 kW
